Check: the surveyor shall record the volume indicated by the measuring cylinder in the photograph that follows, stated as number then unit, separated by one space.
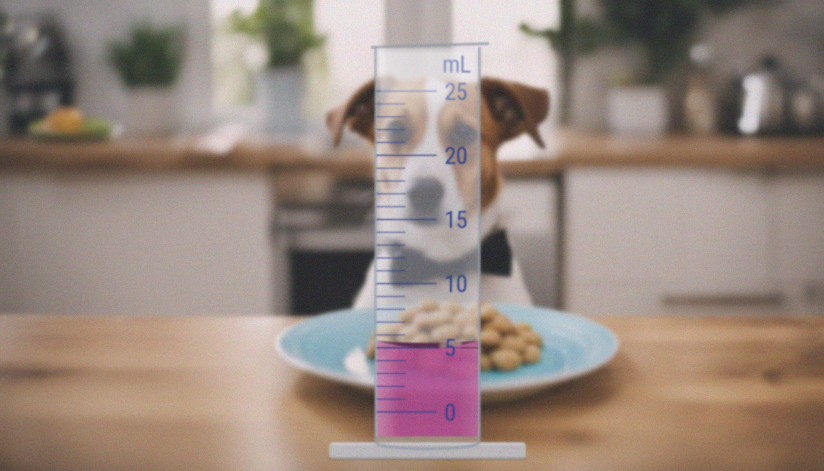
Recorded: 5 mL
